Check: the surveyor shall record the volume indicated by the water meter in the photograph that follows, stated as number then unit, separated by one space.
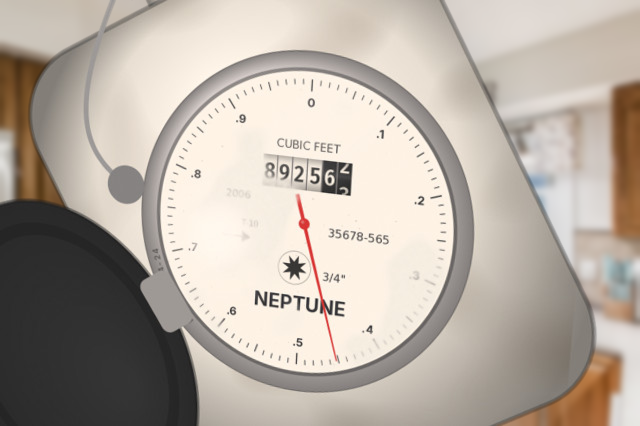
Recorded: 892562.45 ft³
